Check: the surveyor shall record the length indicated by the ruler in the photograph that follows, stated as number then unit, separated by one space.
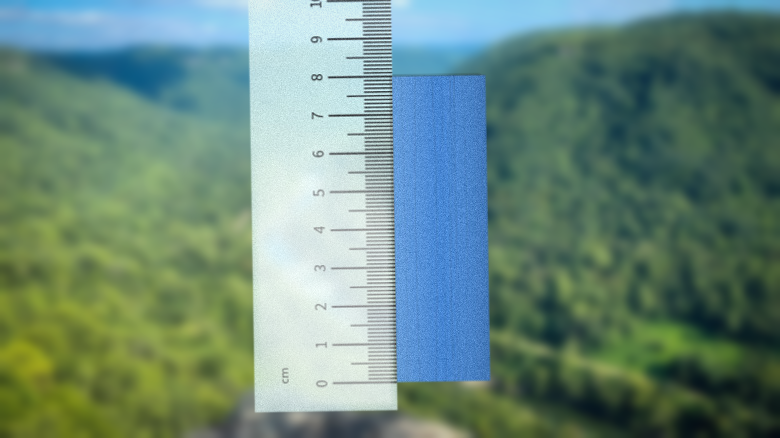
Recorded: 8 cm
